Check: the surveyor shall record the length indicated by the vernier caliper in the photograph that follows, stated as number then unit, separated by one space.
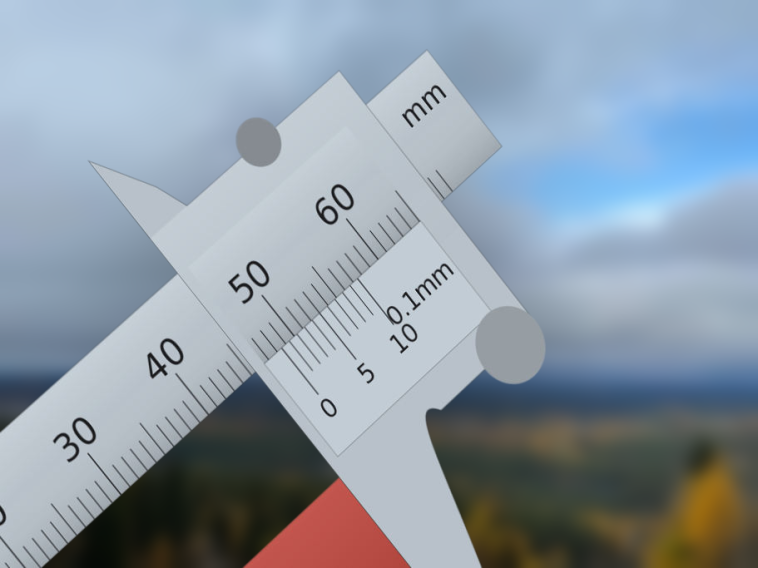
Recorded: 48.5 mm
